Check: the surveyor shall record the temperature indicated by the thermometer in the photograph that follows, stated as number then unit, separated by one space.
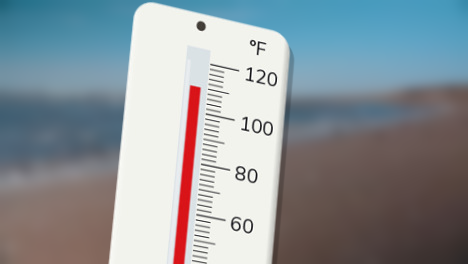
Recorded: 110 °F
